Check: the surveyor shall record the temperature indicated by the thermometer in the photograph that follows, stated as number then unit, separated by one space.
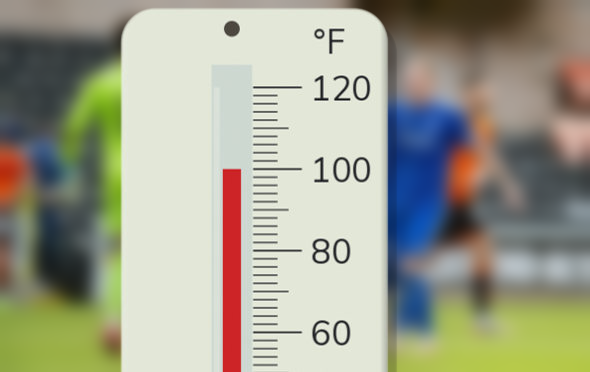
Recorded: 100 °F
